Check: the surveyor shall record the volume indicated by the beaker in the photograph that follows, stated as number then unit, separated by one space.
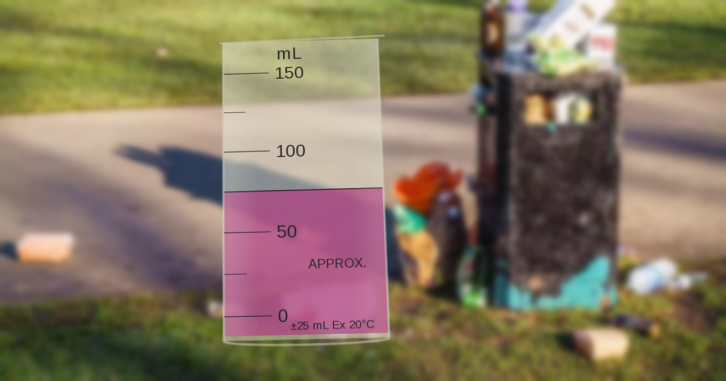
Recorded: 75 mL
